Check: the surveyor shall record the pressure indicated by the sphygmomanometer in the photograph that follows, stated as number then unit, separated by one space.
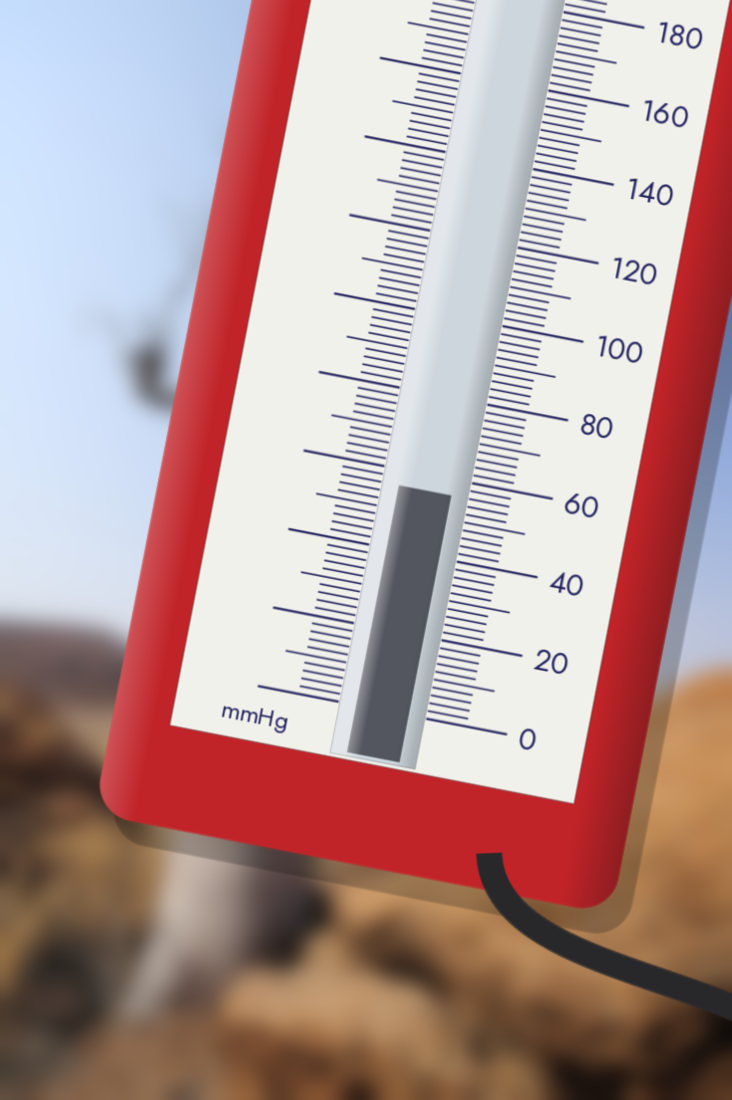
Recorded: 56 mmHg
